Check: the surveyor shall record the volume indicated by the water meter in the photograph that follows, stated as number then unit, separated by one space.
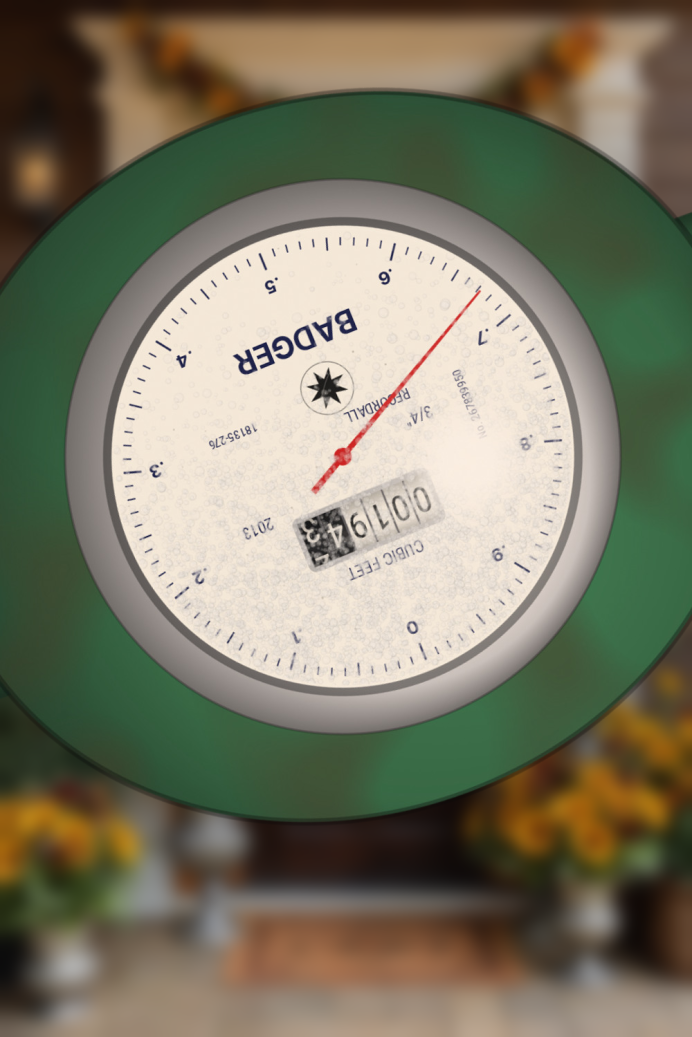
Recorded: 1942.67 ft³
